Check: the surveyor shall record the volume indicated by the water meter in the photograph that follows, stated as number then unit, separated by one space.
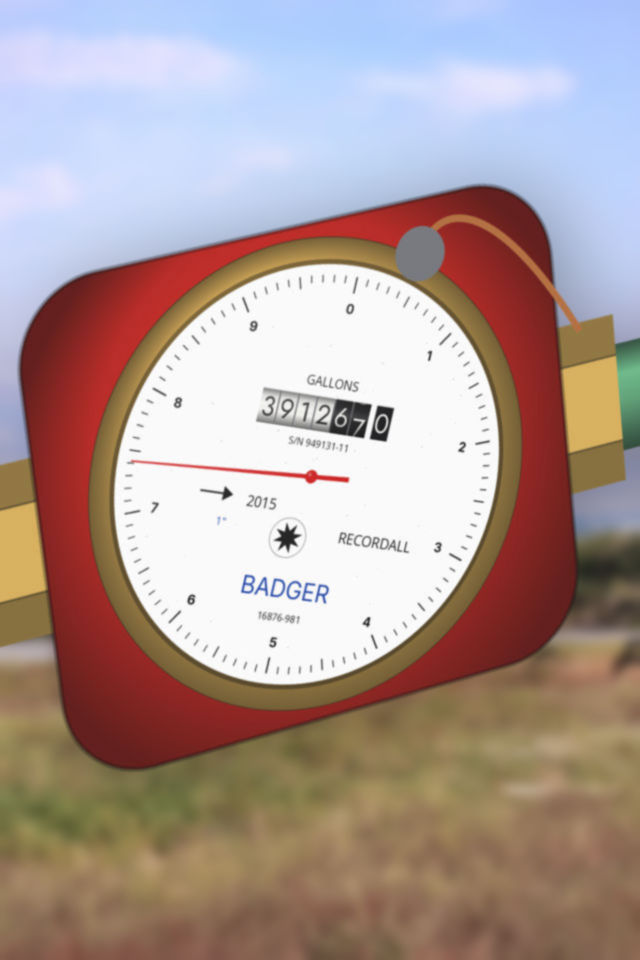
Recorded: 3912667.4 gal
